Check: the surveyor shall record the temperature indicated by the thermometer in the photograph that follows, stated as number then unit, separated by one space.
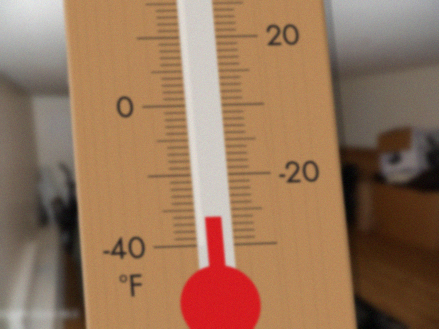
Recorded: -32 °F
